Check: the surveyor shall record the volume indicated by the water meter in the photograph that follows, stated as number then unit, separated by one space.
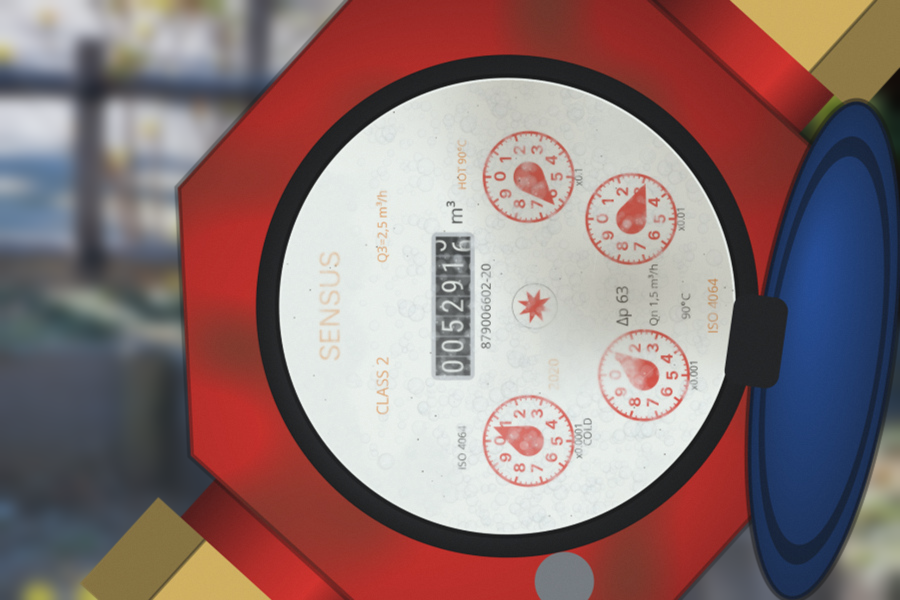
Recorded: 52915.6310 m³
